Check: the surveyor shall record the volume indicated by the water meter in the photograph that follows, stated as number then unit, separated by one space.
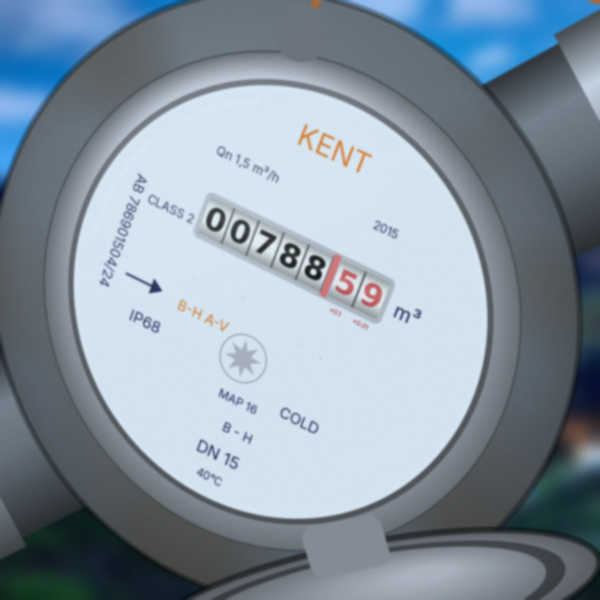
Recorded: 788.59 m³
